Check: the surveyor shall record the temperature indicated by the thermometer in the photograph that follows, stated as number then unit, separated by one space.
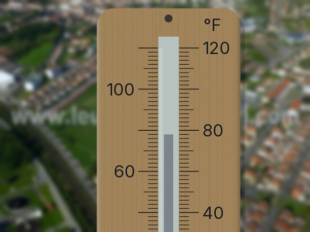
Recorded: 78 °F
